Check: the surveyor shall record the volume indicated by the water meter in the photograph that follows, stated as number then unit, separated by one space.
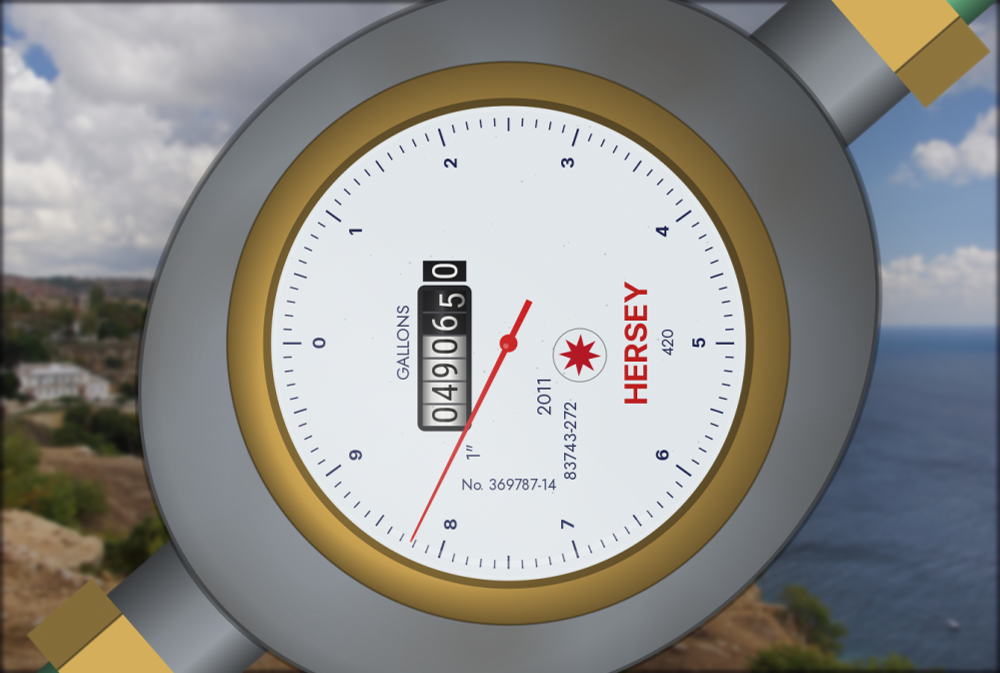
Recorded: 490648.2 gal
